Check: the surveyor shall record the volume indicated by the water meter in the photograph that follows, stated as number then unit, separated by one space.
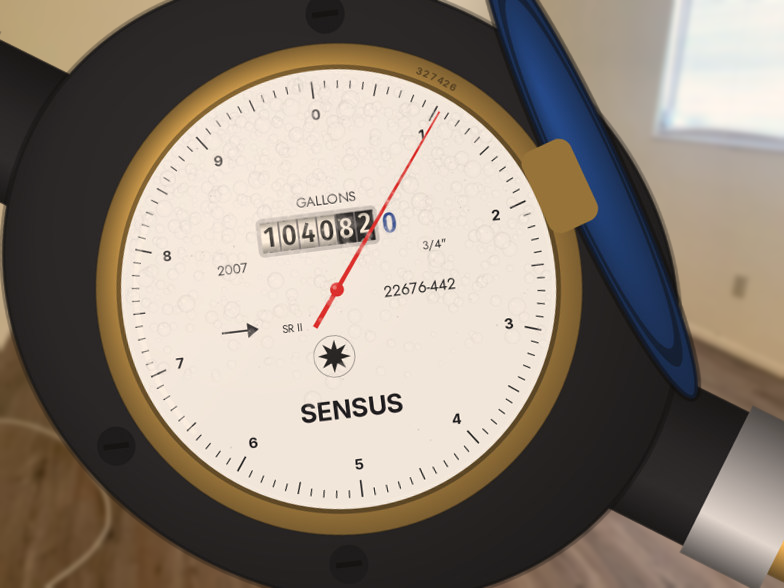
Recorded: 1040821.0 gal
